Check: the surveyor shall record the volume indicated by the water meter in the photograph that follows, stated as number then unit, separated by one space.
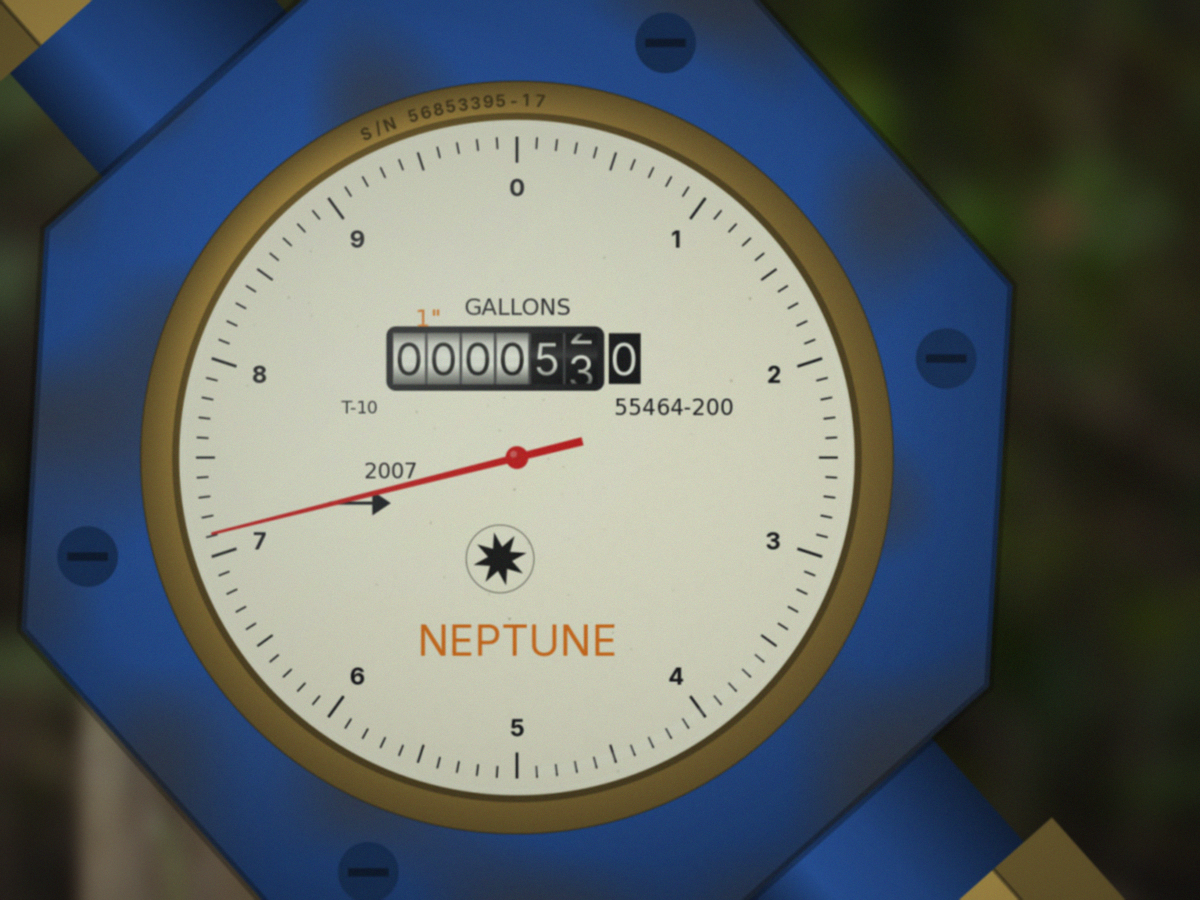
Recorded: 527.1 gal
